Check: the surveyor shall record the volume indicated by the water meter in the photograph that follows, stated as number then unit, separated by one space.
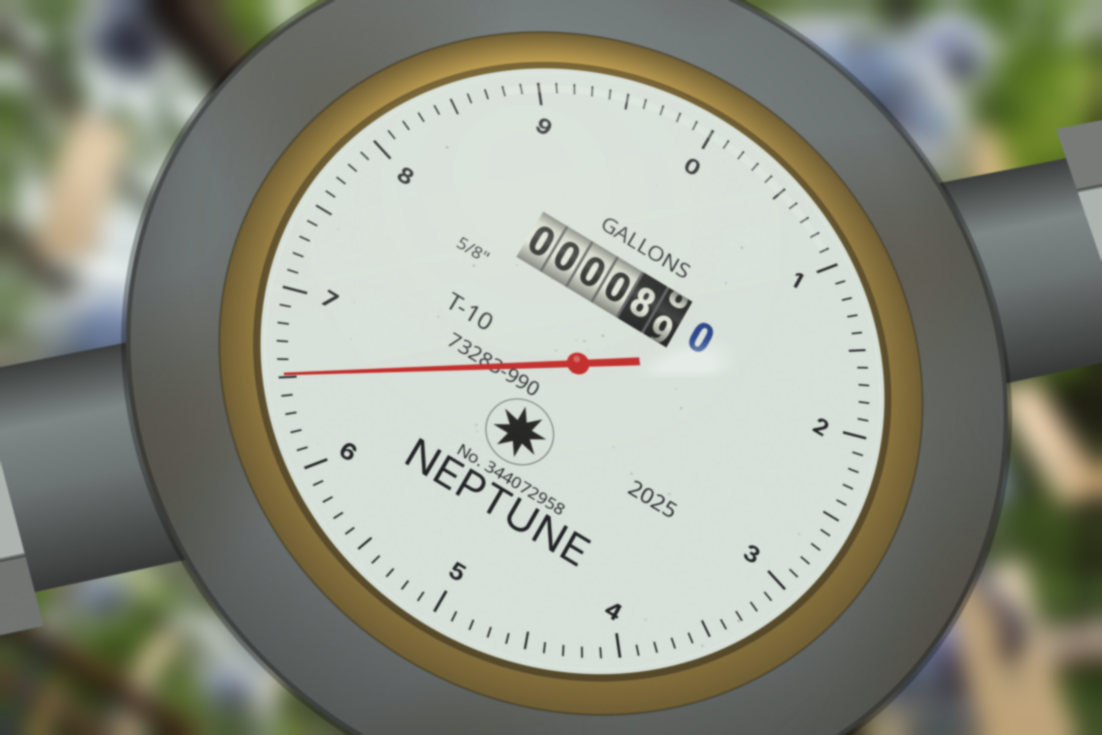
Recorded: 886.5 gal
